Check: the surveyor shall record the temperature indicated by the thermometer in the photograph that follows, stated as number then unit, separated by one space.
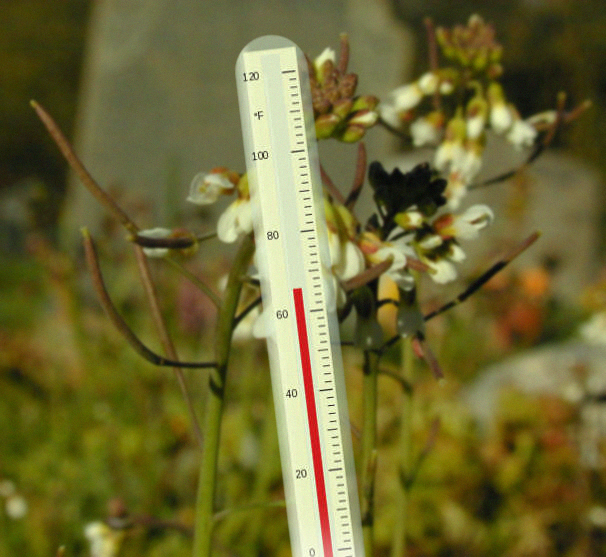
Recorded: 66 °F
